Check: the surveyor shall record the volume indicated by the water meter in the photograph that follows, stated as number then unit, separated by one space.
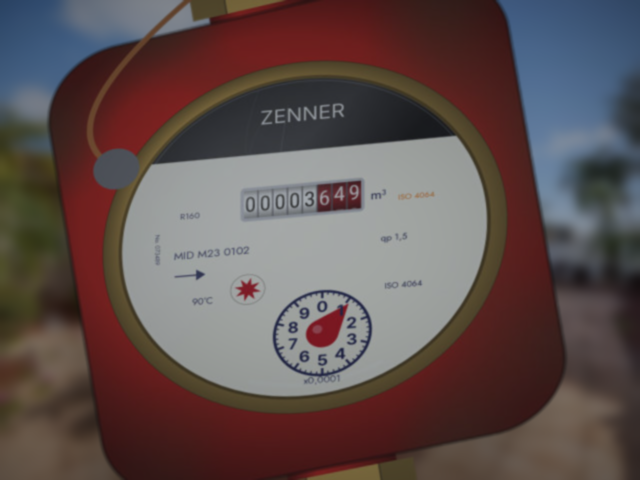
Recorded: 3.6491 m³
